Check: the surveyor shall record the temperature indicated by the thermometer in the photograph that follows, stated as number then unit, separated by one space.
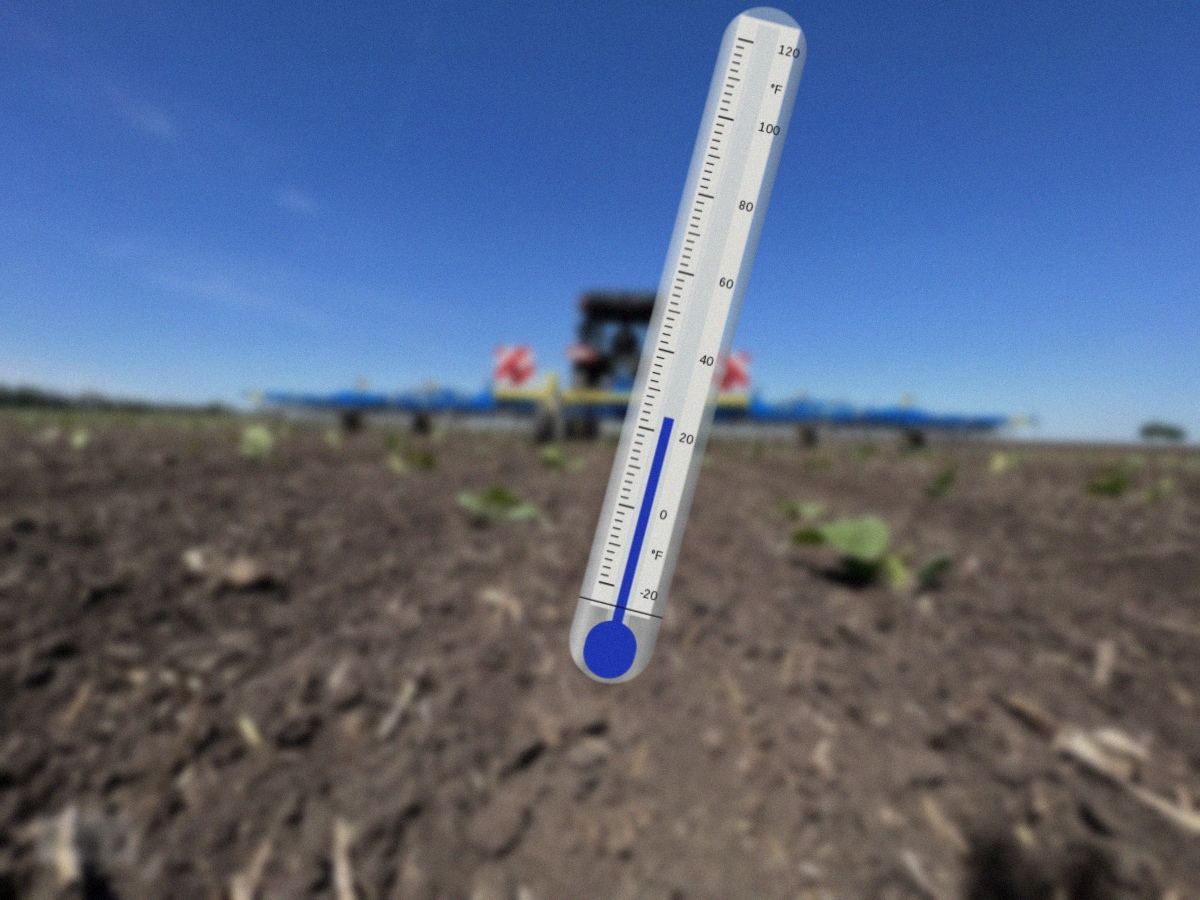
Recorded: 24 °F
